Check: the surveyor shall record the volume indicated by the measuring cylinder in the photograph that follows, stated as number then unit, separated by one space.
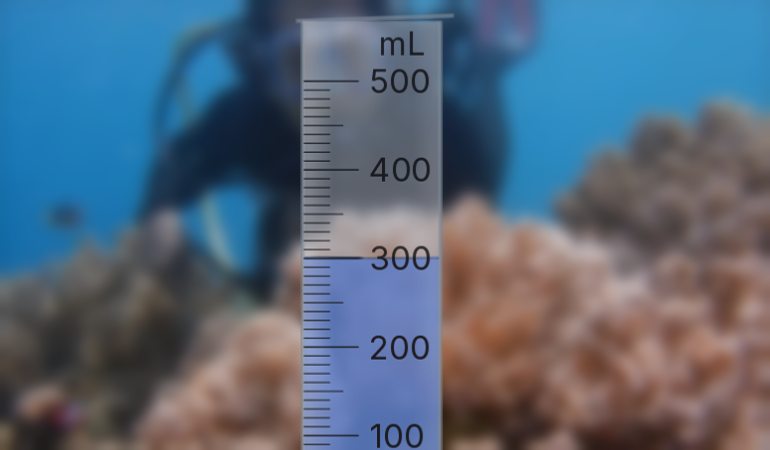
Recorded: 300 mL
